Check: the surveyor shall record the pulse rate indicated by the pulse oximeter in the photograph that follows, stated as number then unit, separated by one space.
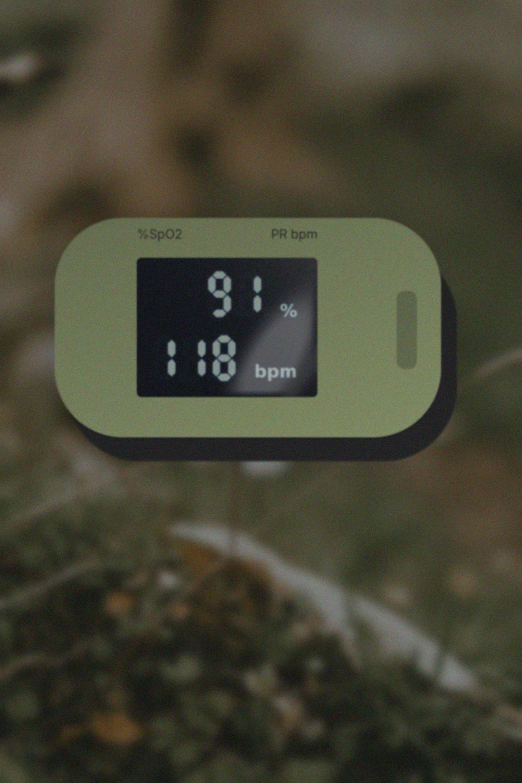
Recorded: 118 bpm
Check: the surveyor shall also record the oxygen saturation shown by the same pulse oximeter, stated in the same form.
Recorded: 91 %
